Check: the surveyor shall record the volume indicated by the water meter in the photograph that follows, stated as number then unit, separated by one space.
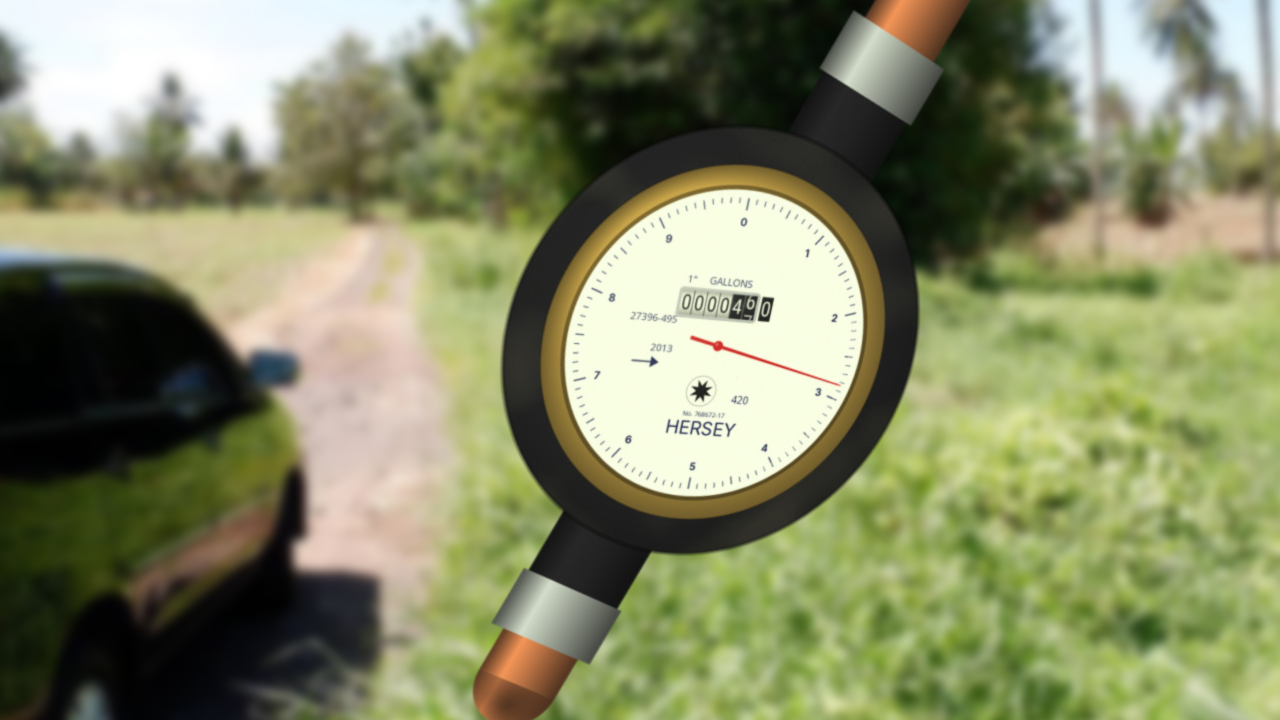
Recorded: 462.8 gal
